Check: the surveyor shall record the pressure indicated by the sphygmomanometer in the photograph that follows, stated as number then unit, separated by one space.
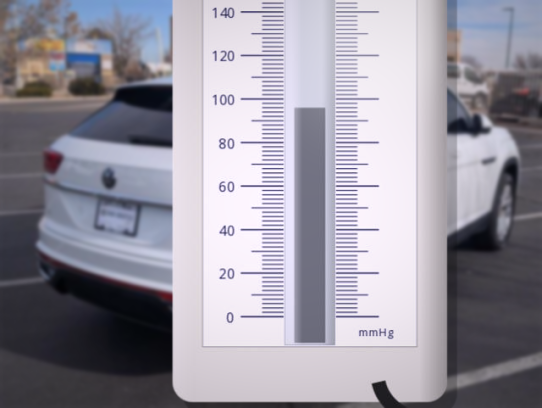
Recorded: 96 mmHg
